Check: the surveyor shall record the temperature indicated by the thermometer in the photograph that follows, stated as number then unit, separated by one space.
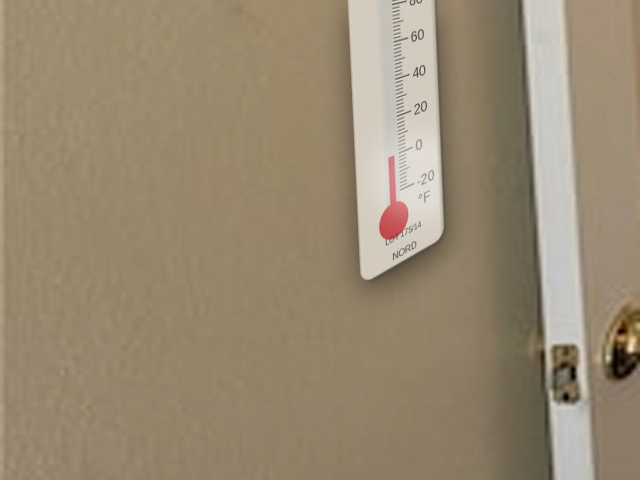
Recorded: 0 °F
